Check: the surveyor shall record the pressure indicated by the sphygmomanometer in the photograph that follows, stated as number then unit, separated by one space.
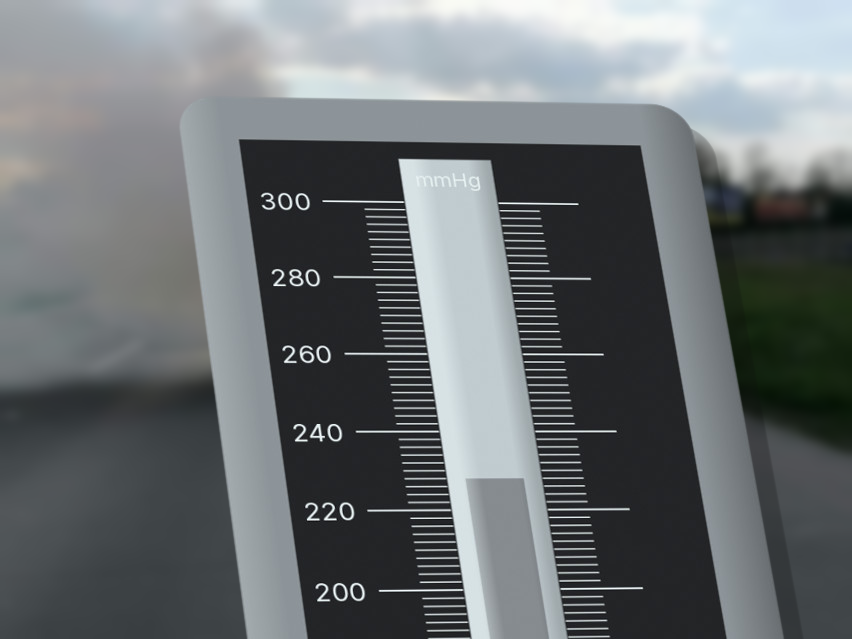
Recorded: 228 mmHg
